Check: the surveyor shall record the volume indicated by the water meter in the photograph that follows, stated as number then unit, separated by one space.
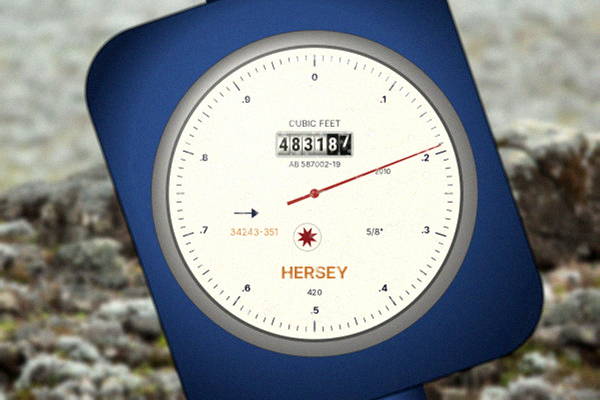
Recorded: 483187.19 ft³
